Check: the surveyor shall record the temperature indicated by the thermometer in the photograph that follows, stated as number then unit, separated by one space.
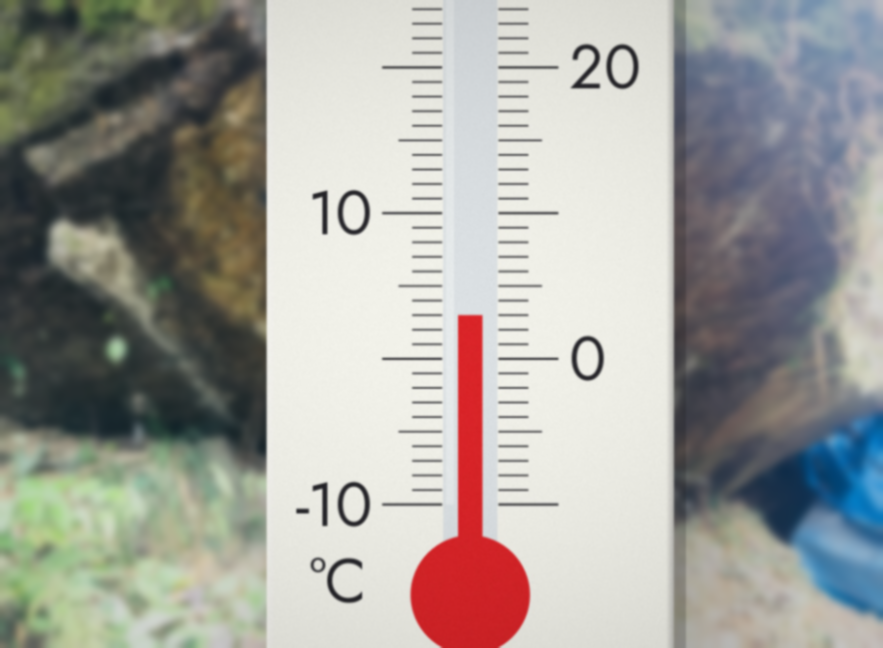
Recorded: 3 °C
